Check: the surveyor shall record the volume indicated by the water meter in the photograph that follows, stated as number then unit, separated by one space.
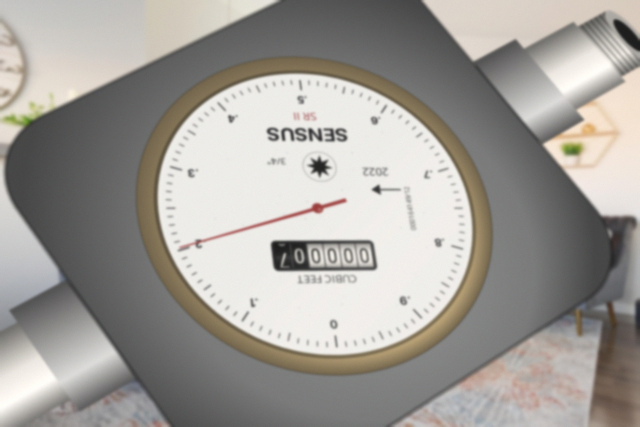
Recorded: 7.20 ft³
